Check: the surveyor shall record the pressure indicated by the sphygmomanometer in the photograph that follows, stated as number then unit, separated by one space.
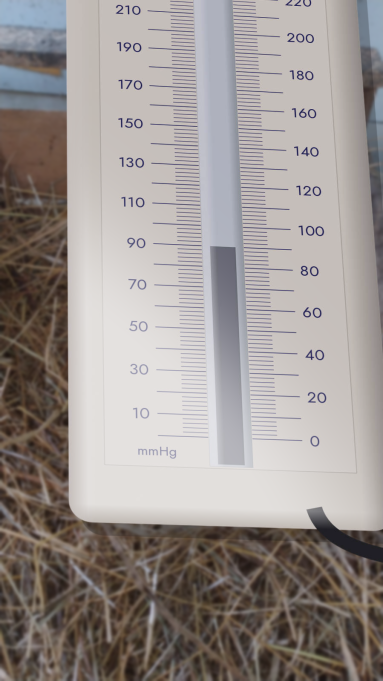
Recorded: 90 mmHg
